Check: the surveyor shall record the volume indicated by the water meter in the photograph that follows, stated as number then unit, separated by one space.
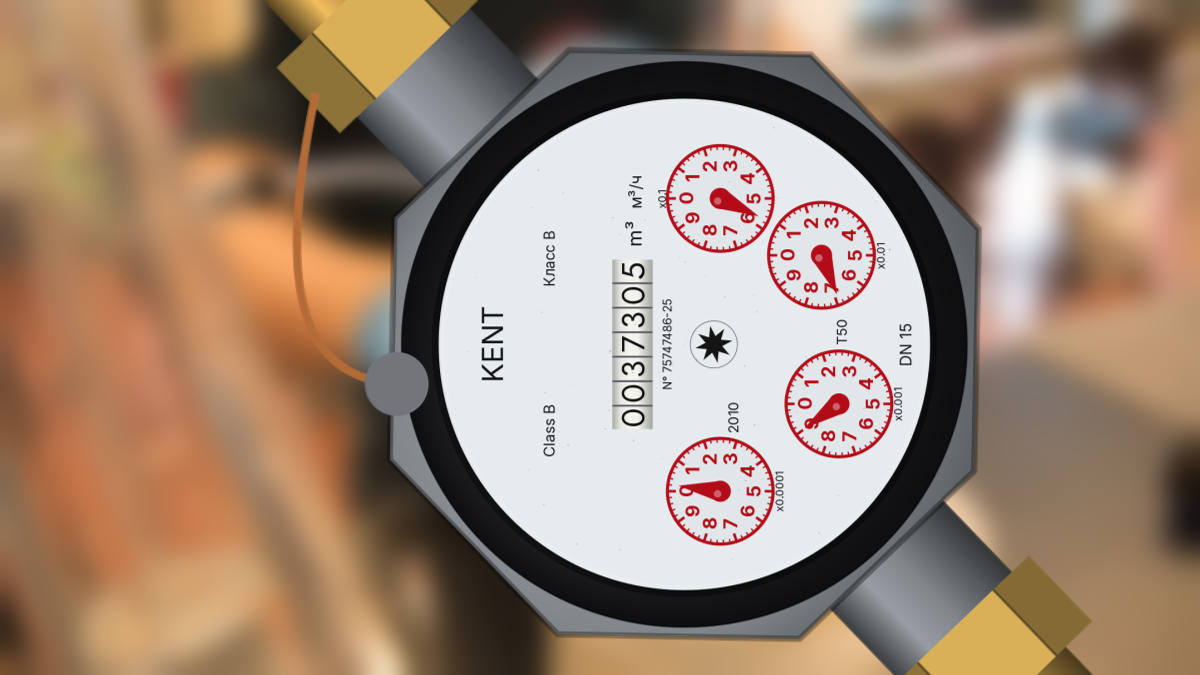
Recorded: 37305.5690 m³
